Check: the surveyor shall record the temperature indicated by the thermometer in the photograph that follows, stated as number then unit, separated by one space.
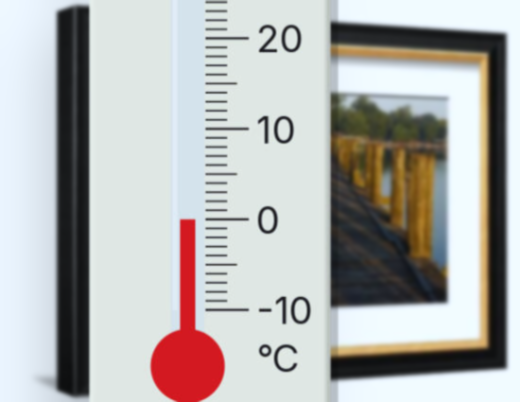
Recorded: 0 °C
